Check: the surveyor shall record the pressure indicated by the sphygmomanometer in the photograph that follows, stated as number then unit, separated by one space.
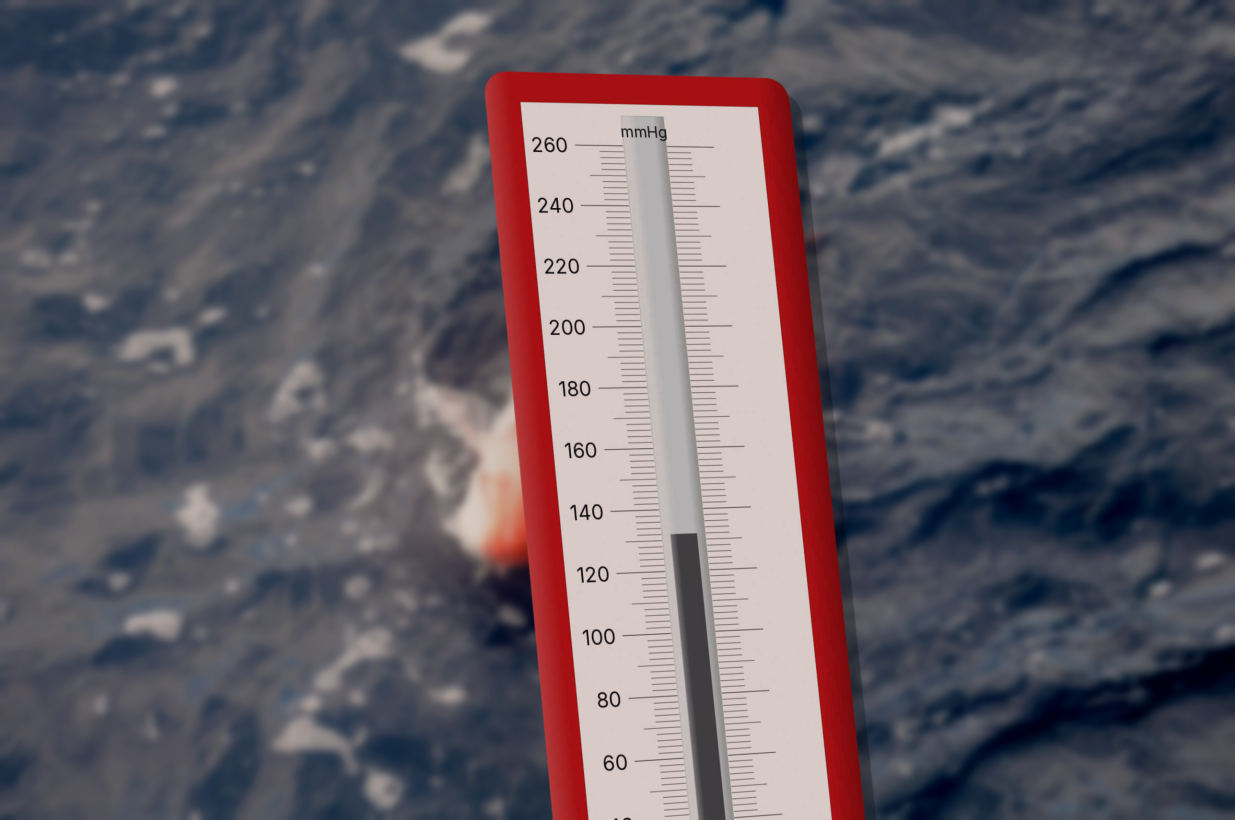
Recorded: 132 mmHg
